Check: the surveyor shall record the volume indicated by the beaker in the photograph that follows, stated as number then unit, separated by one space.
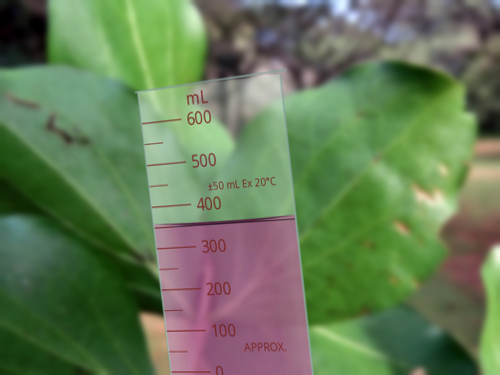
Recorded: 350 mL
